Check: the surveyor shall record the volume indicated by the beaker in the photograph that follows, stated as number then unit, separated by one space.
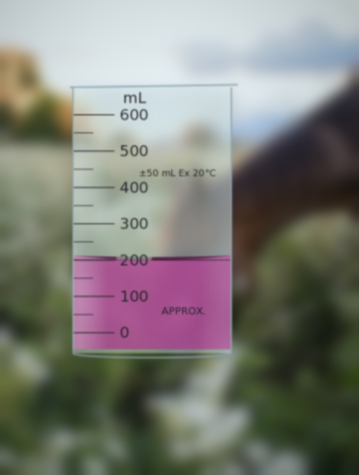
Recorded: 200 mL
